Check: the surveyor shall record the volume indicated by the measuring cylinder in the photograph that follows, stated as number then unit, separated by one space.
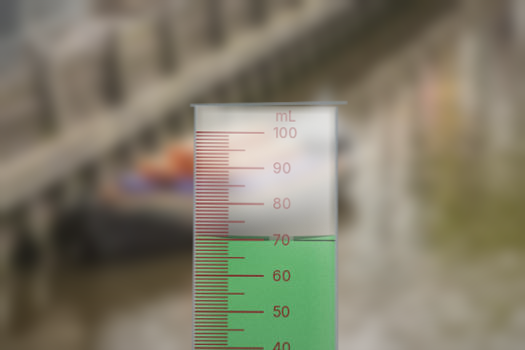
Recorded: 70 mL
